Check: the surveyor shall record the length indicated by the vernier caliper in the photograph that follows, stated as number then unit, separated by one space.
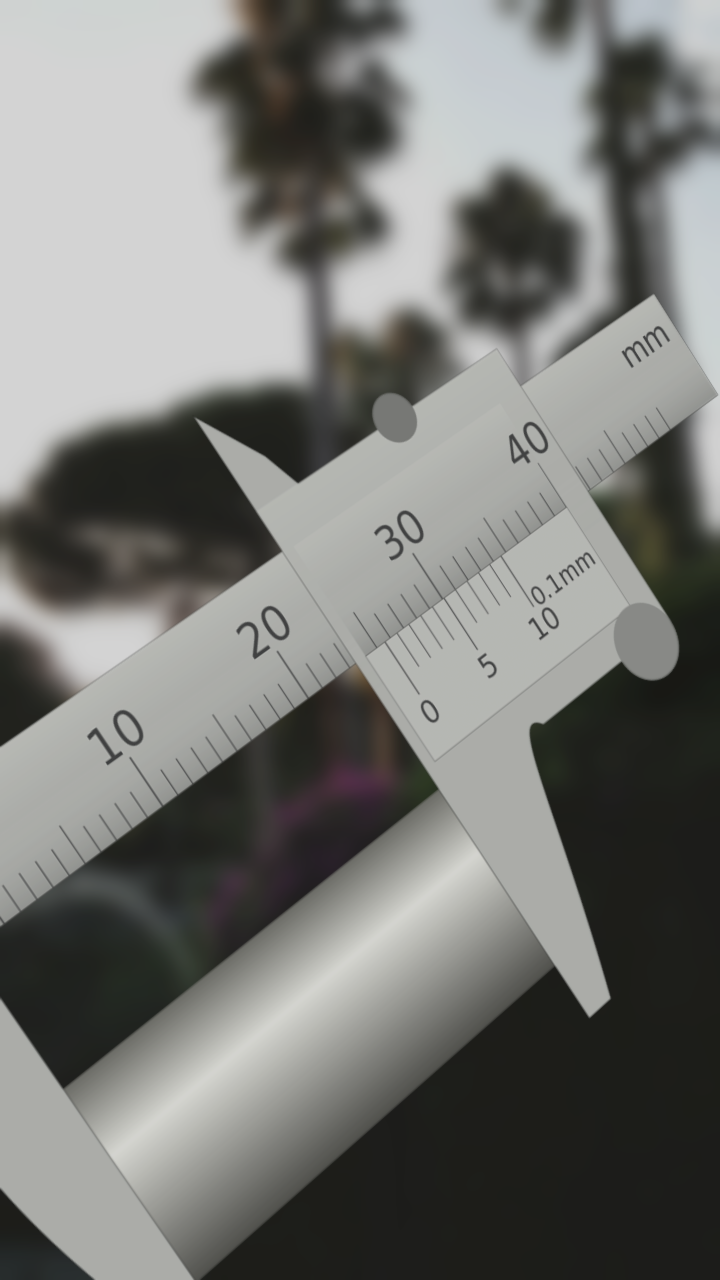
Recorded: 25.6 mm
